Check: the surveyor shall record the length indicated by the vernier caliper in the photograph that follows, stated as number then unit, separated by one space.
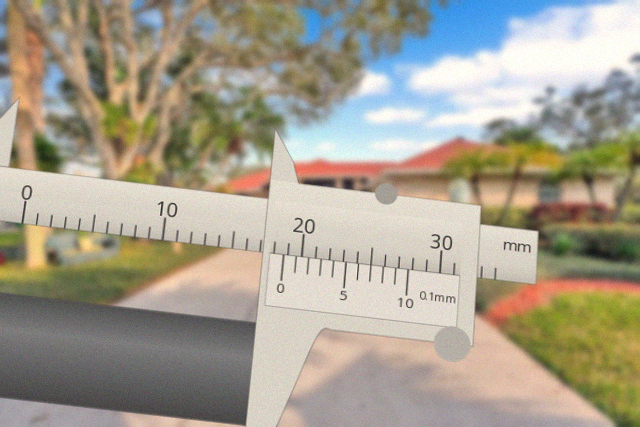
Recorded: 18.7 mm
